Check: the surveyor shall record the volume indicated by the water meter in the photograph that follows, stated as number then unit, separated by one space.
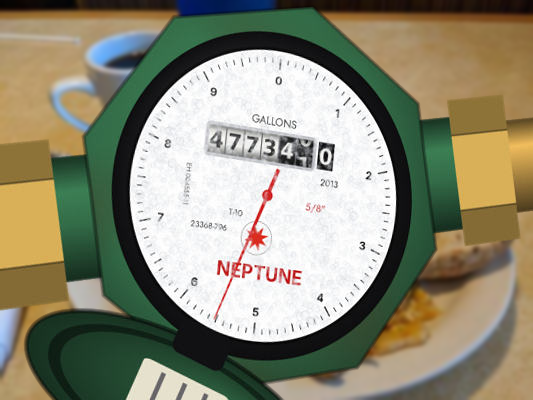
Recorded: 4773405.5 gal
